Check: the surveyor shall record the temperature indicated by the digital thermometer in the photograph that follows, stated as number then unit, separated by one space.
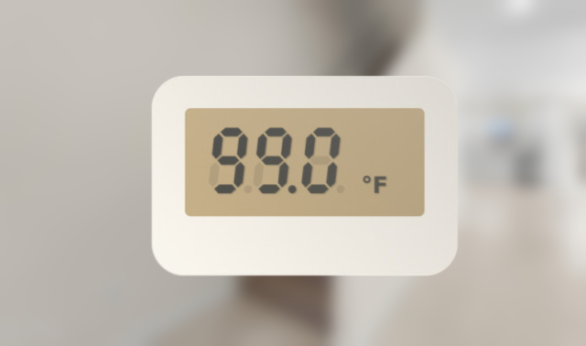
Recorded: 99.0 °F
